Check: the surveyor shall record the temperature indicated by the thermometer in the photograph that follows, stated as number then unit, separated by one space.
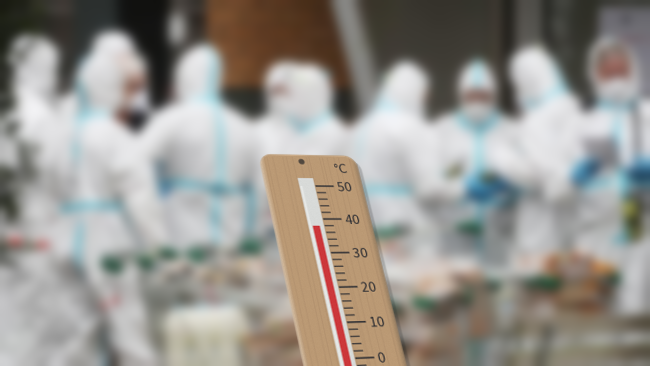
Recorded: 38 °C
